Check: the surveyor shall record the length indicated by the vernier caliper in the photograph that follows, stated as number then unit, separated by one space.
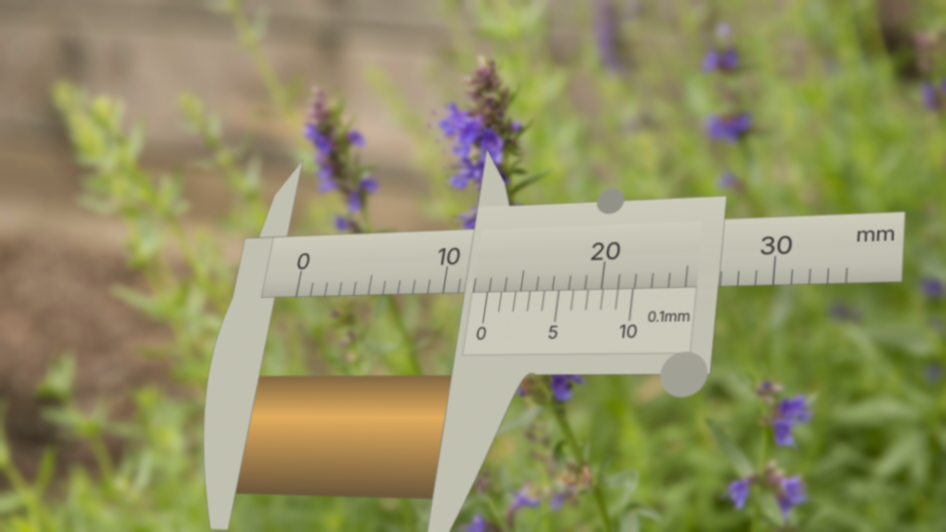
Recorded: 12.9 mm
